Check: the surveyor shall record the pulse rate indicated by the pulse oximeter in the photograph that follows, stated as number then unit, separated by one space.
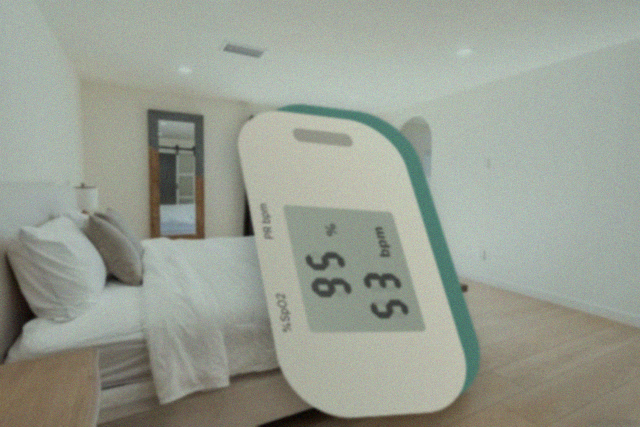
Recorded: 53 bpm
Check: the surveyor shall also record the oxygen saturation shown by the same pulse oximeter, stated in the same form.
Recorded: 95 %
